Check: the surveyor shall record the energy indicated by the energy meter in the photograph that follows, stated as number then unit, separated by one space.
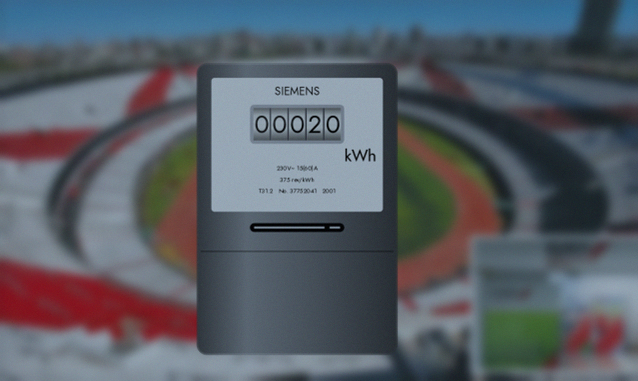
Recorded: 20 kWh
